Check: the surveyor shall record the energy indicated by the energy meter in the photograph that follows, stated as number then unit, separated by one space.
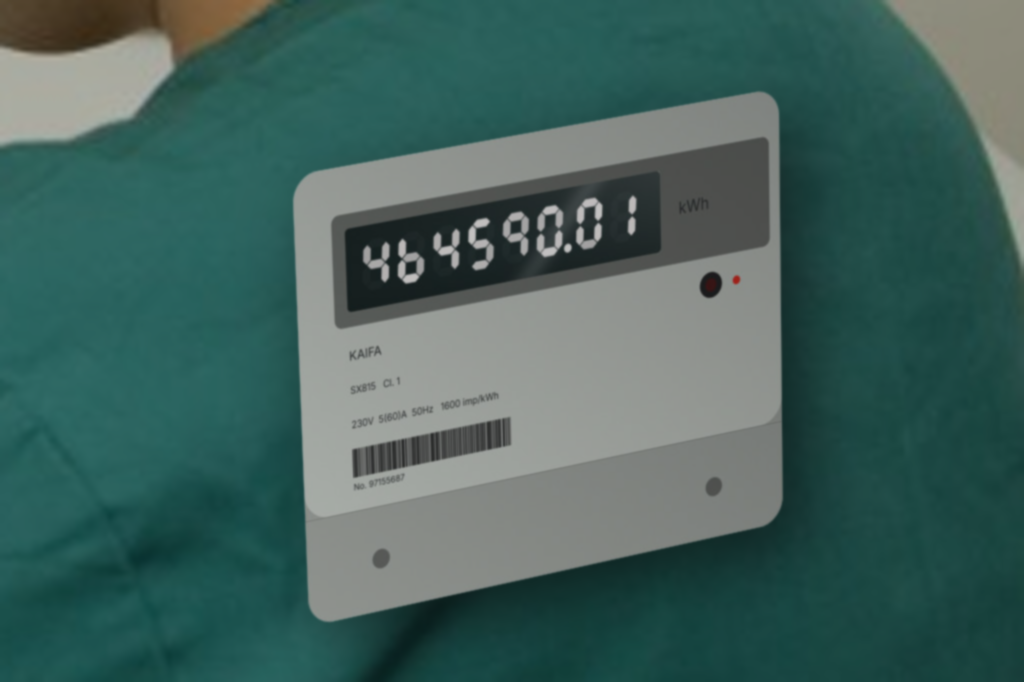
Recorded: 464590.01 kWh
